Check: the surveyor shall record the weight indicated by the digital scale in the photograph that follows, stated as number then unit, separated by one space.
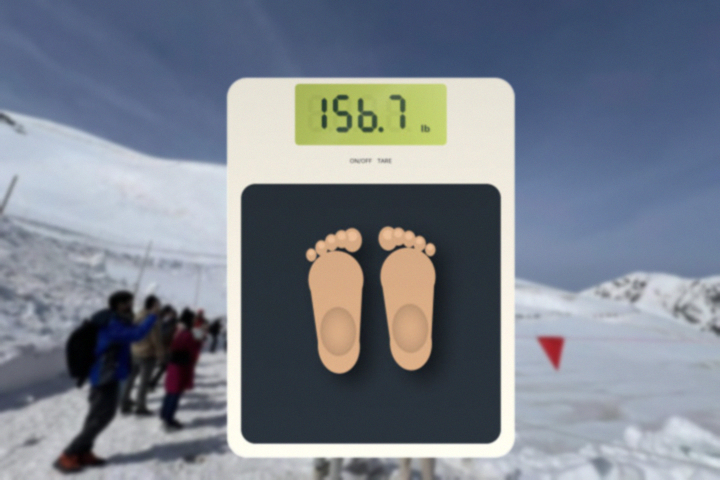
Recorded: 156.7 lb
